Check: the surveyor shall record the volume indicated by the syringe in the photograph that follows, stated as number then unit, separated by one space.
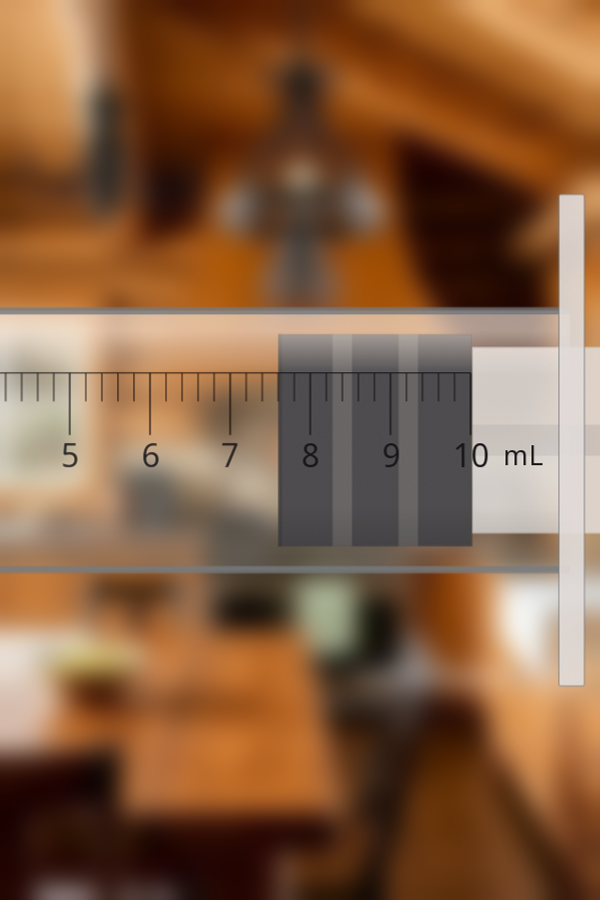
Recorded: 7.6 mL
